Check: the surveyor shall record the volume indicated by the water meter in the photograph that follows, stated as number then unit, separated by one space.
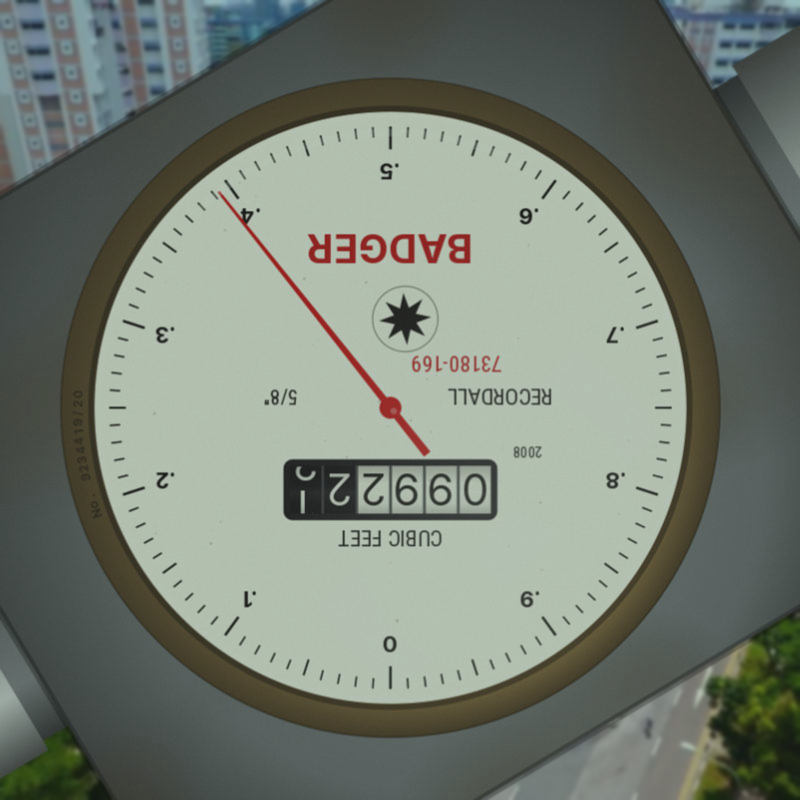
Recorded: 99221.39 ft³
